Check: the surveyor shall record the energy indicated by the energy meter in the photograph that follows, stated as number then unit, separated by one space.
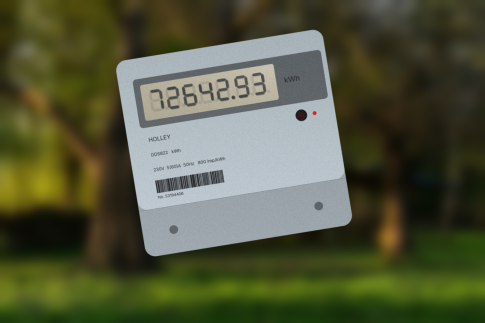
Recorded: 72642.93 kWh
